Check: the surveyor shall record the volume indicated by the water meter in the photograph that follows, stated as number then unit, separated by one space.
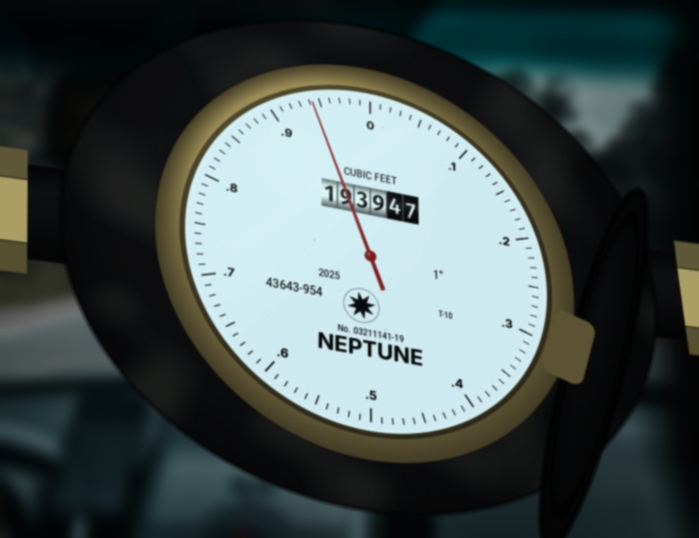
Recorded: 193946.94 ft³
